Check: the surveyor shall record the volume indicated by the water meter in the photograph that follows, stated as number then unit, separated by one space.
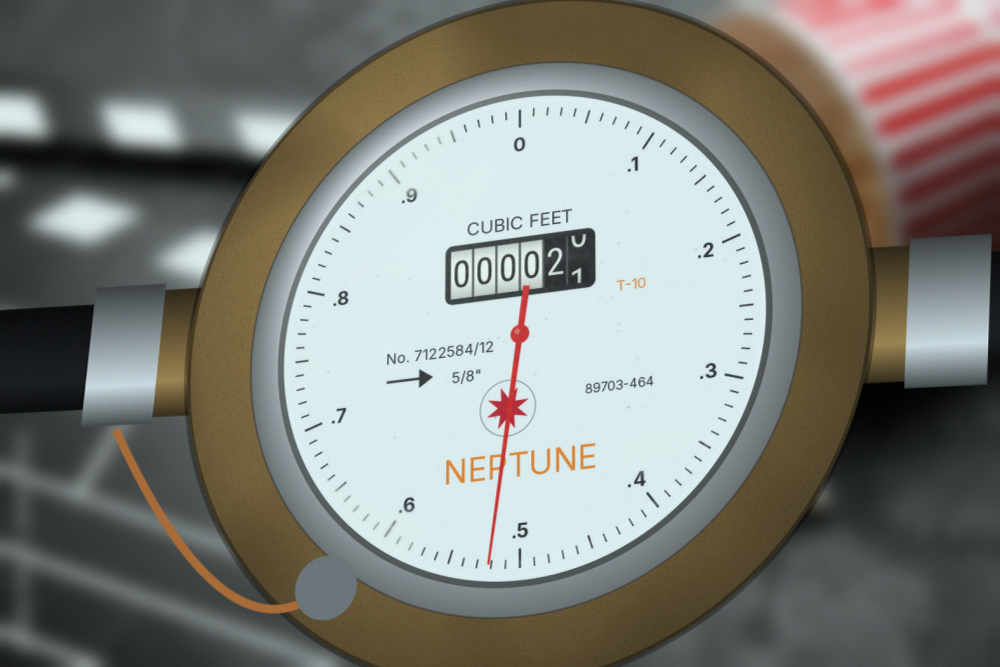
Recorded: 20.52 ft³
